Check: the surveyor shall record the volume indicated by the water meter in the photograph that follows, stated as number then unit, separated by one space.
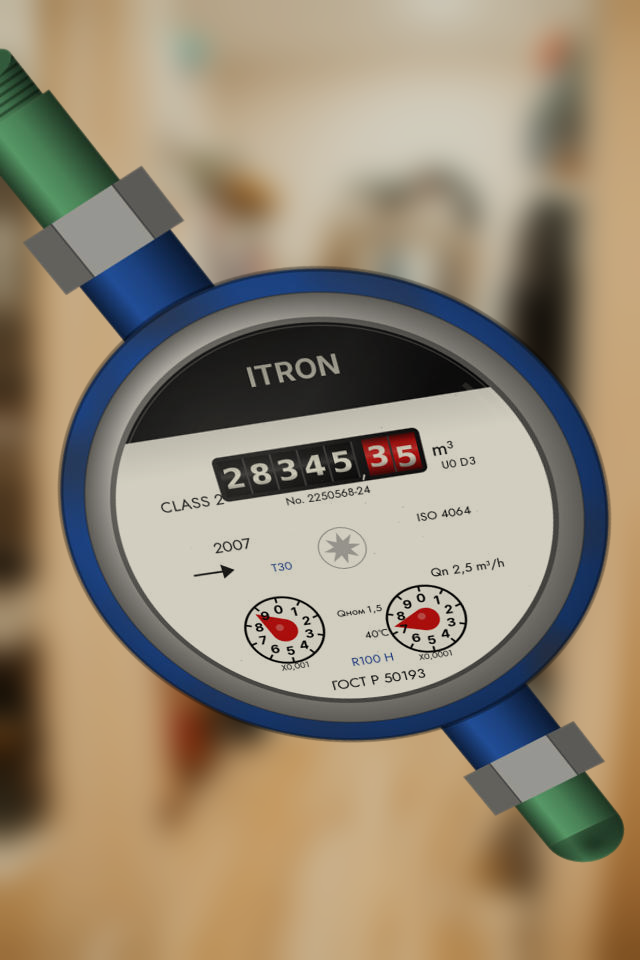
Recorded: 28345.3487 m³
